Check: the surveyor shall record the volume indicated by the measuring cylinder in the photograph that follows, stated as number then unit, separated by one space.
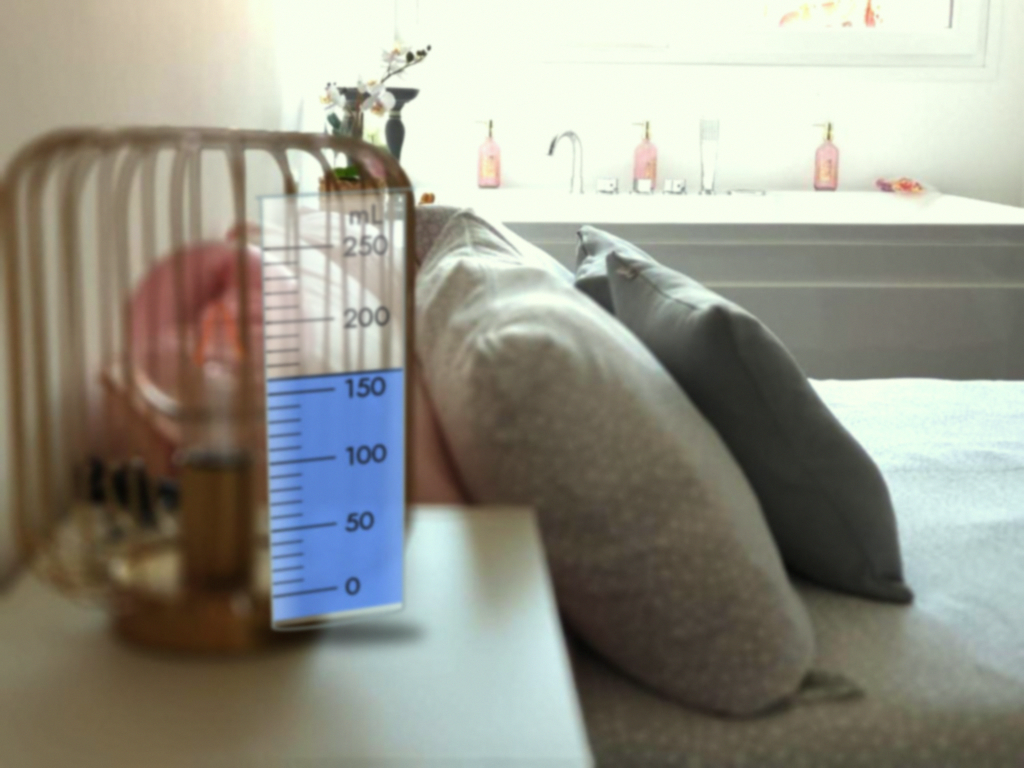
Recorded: 160 mL
